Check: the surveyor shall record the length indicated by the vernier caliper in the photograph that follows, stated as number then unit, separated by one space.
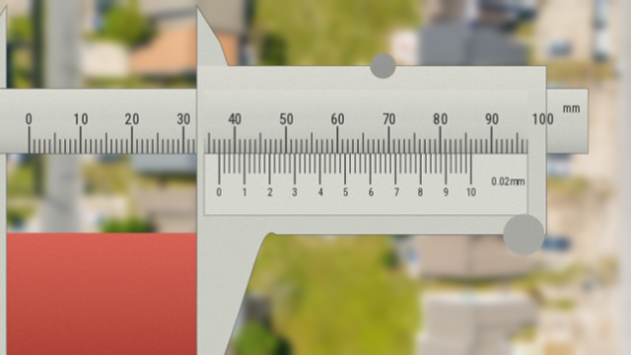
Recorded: 37.0 mm
